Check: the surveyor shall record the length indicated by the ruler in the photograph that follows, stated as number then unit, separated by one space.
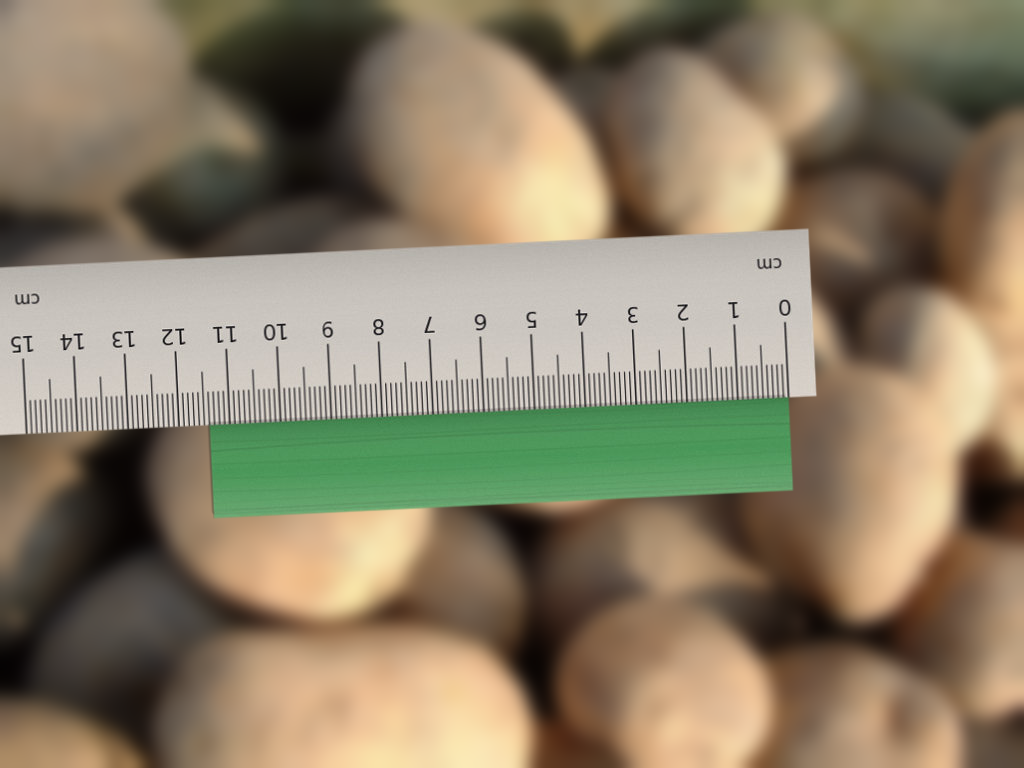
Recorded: 11.4 cm
